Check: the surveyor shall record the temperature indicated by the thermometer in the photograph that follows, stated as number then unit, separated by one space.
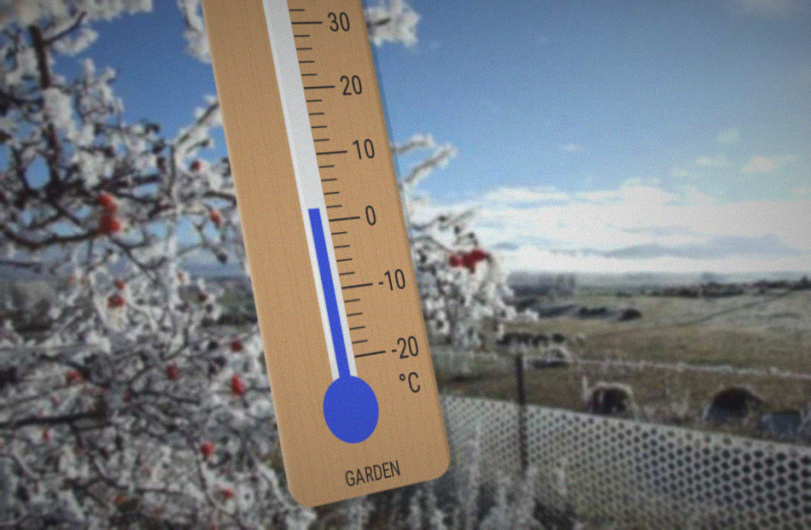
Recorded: 2 °C
